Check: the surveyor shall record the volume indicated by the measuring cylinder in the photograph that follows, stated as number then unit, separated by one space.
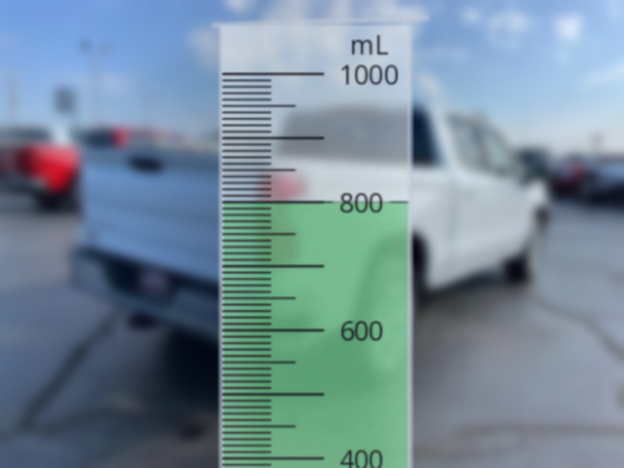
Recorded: 800 mL
